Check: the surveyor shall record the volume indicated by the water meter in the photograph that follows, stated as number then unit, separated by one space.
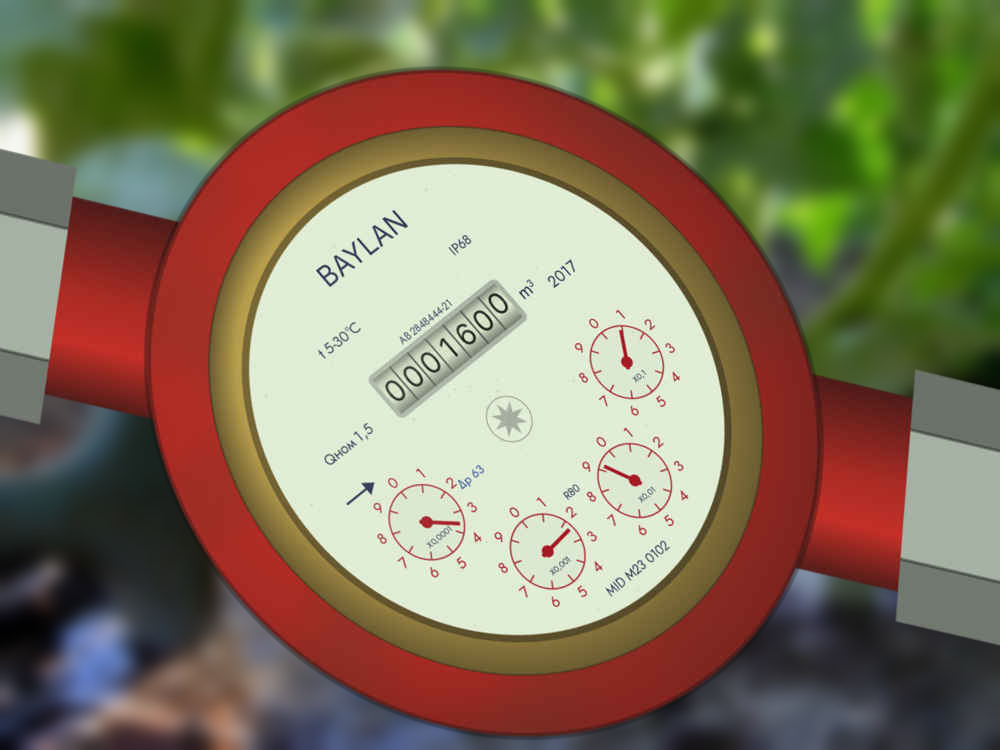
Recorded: 1600.0923 m³
